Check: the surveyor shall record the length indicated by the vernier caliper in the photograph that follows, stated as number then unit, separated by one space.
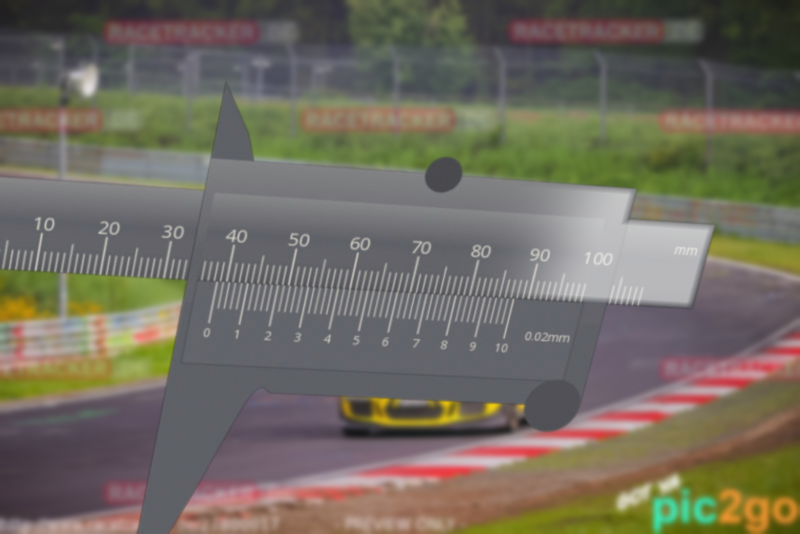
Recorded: 38.5 mm
